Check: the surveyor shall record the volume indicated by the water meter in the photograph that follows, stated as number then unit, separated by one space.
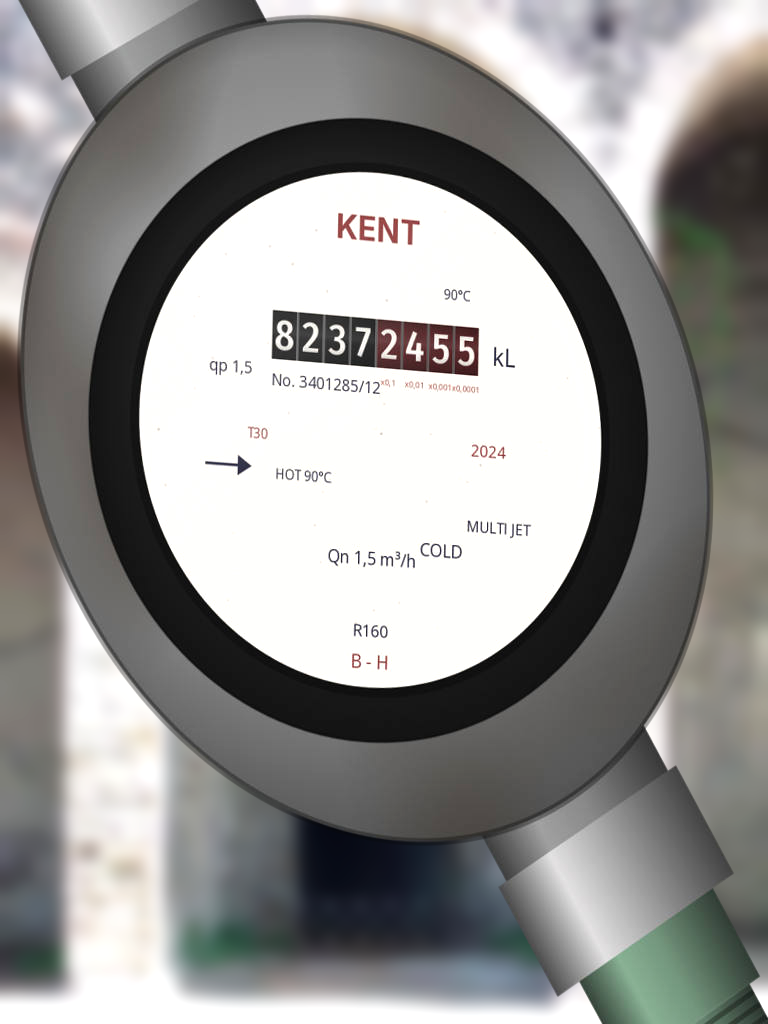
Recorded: 8237.2455 kL
